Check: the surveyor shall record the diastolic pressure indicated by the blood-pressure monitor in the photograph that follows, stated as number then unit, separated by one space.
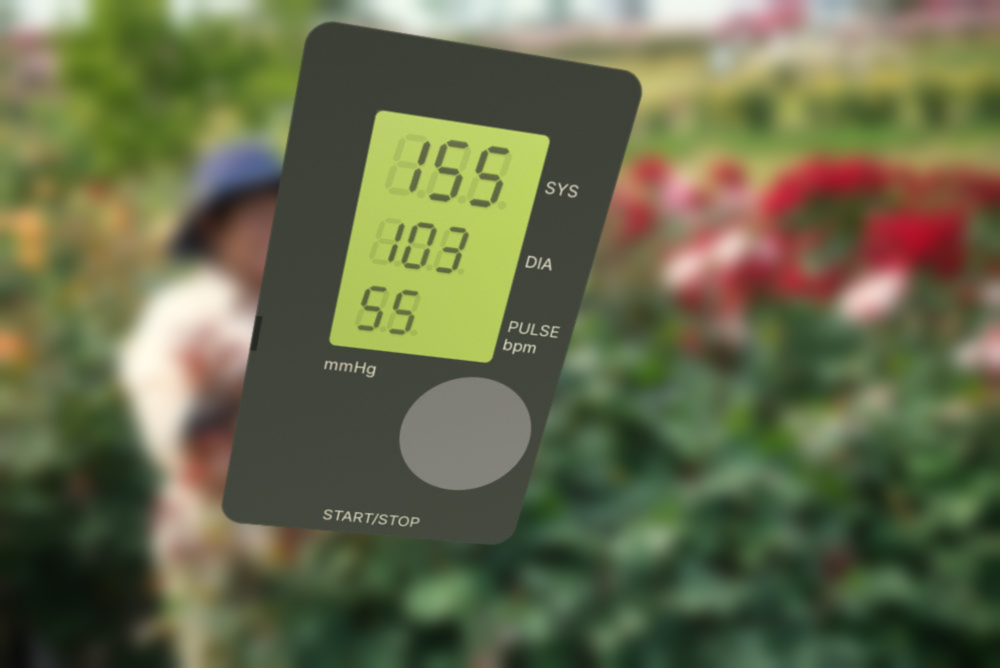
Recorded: 103 mmHg
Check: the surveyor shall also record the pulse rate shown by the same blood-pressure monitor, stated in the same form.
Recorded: 55 bpm
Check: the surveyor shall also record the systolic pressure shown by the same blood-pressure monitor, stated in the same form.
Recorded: 155 mmHg
